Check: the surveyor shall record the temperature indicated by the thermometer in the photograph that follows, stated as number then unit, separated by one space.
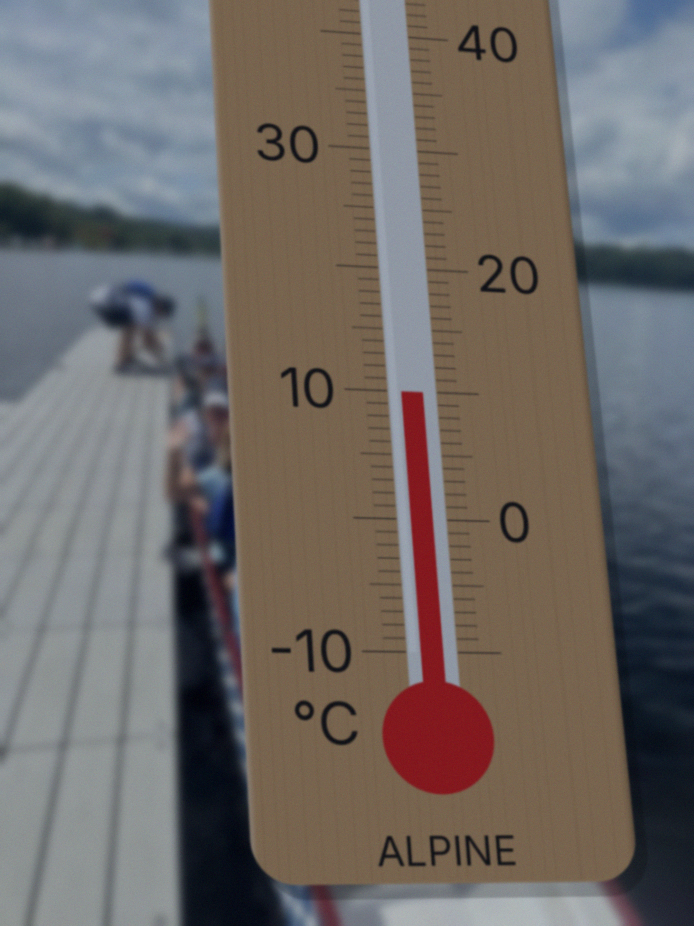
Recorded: 10 °C
